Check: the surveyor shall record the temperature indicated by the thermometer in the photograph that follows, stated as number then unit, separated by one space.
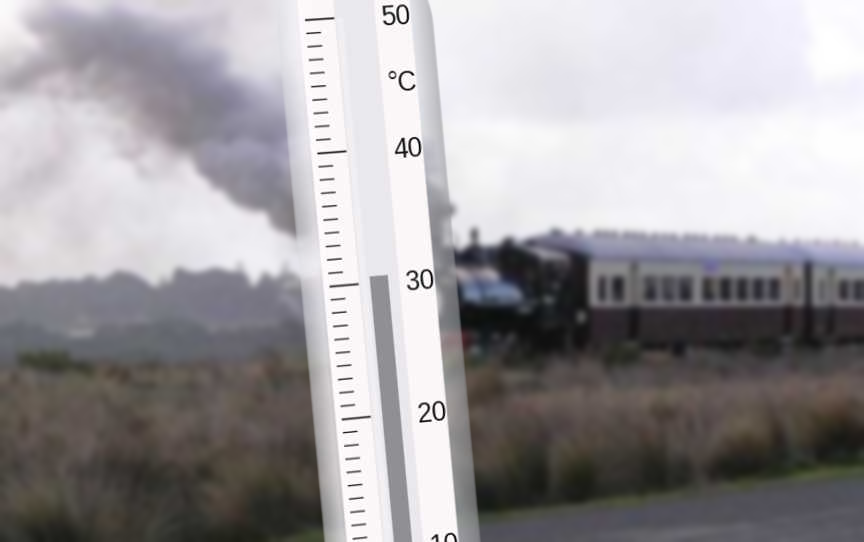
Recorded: 30.5 °C
